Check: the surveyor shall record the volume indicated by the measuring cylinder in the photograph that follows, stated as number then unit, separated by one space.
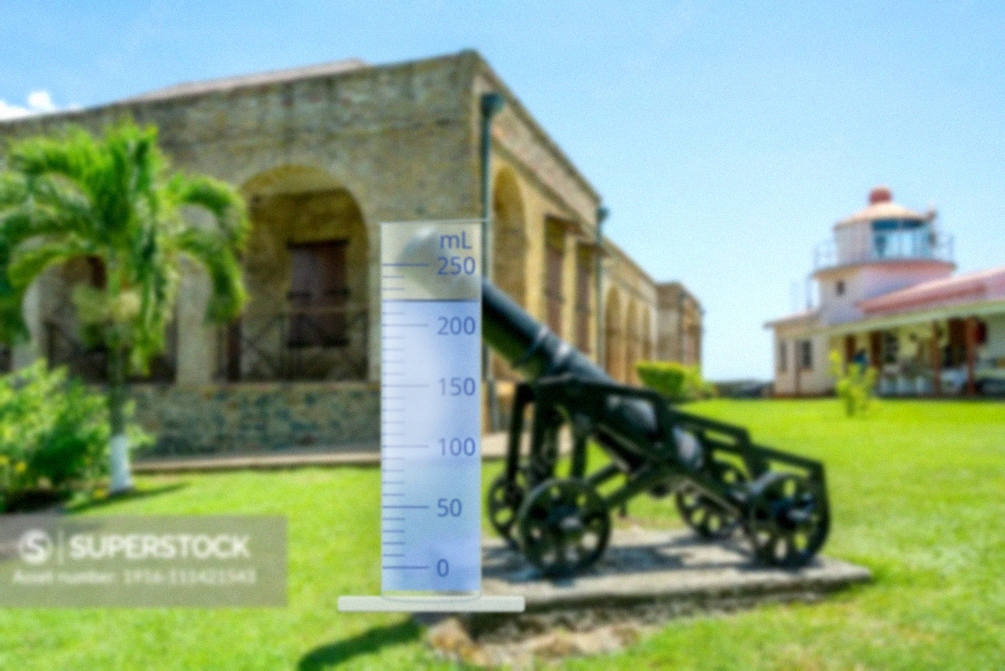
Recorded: 220 mL
